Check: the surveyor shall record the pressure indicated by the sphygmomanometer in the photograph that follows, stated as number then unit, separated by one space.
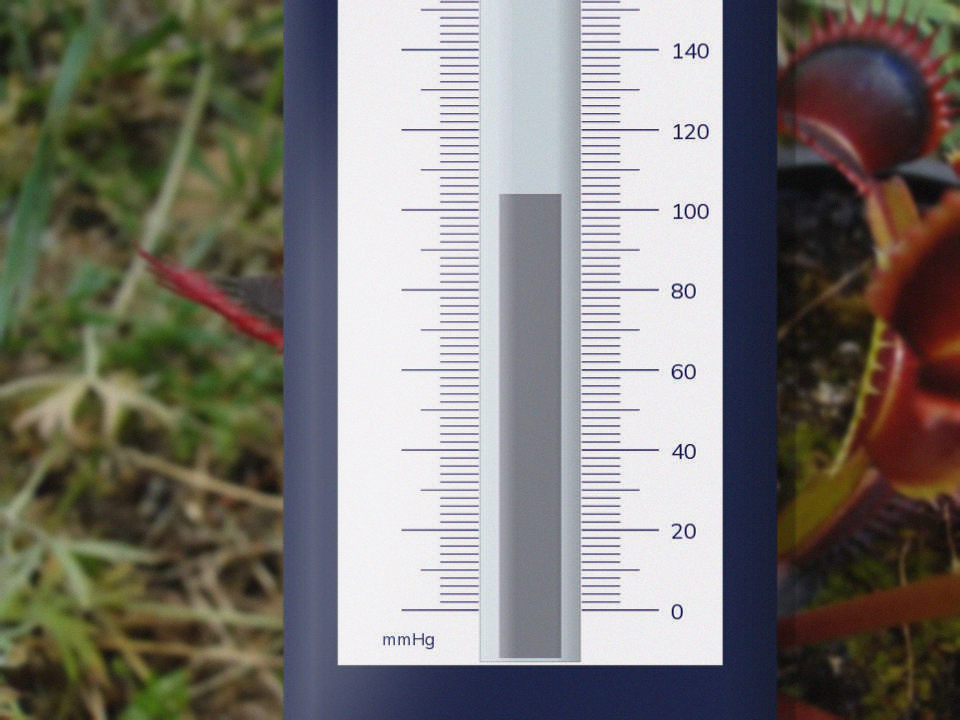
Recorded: 104 mmHg
